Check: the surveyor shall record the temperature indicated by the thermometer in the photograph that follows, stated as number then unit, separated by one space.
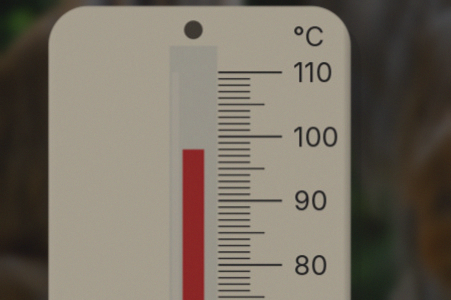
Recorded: 98 °C
